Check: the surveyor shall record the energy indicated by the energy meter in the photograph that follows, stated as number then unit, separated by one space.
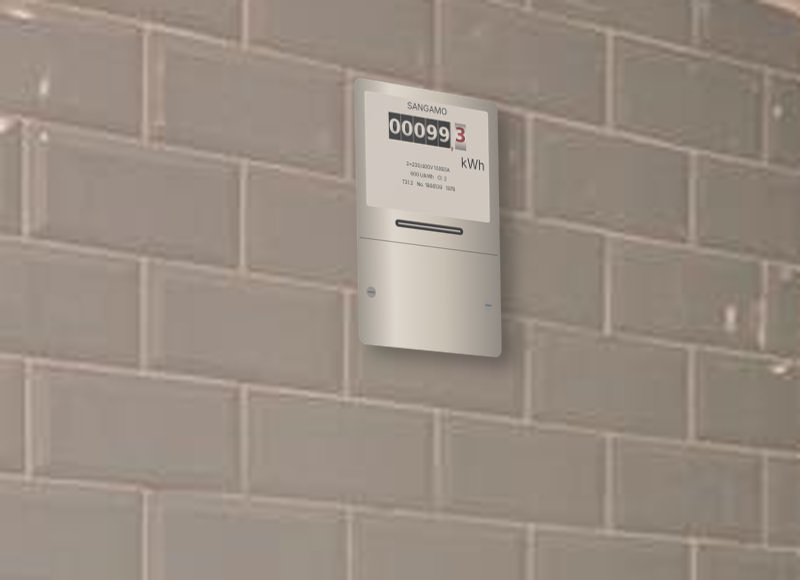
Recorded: 99.3 kWh
